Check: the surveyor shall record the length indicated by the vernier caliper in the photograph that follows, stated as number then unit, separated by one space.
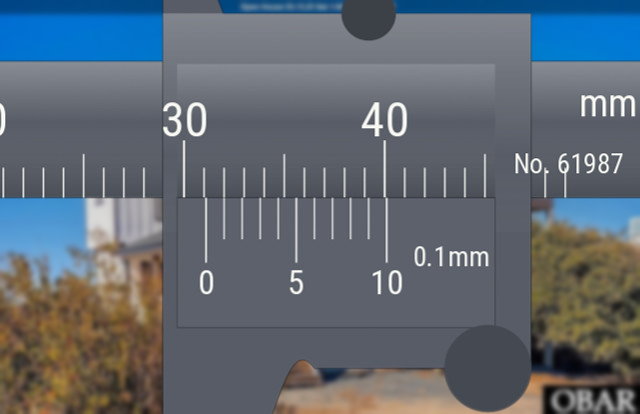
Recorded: 31.1 mm
